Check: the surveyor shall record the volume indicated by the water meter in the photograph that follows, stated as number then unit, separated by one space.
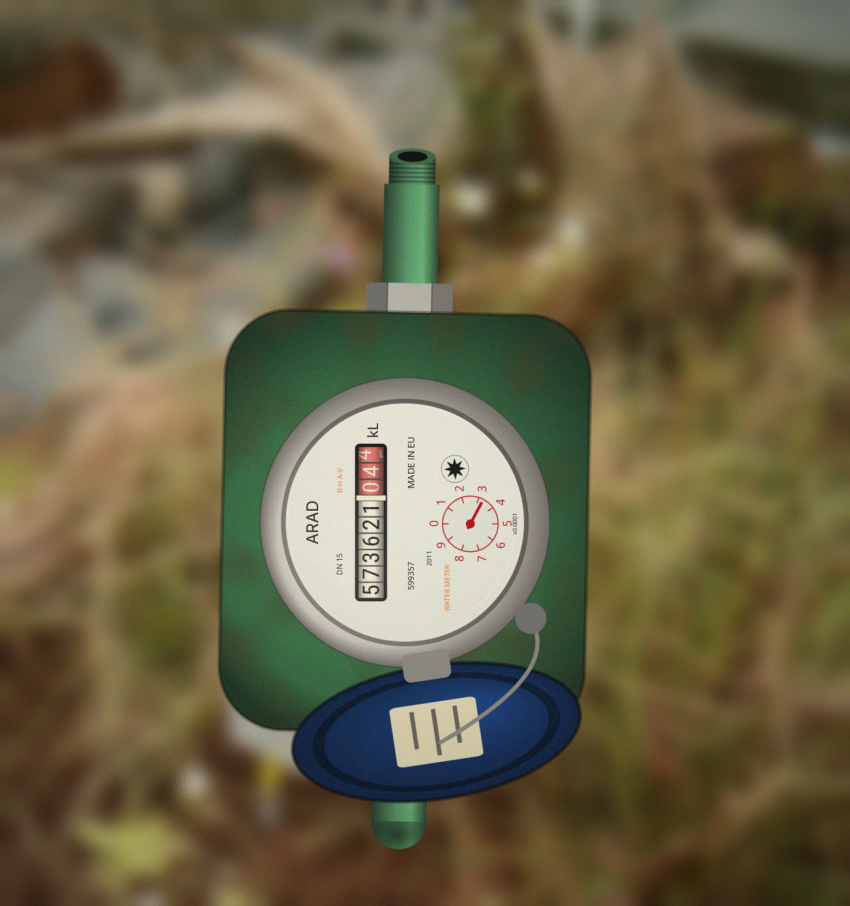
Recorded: 573621.0443 kL
